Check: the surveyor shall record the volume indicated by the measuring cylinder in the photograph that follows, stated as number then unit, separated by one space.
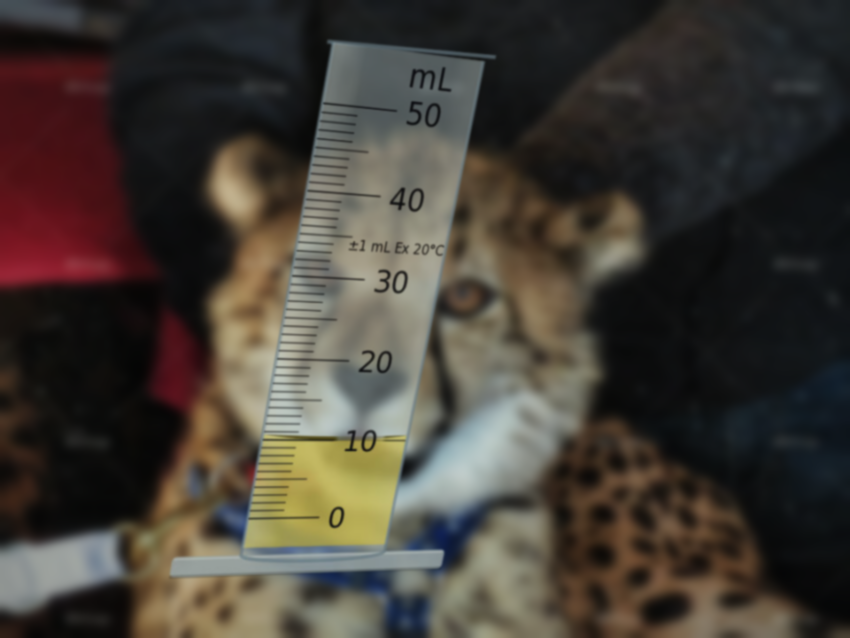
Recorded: 10 mL
